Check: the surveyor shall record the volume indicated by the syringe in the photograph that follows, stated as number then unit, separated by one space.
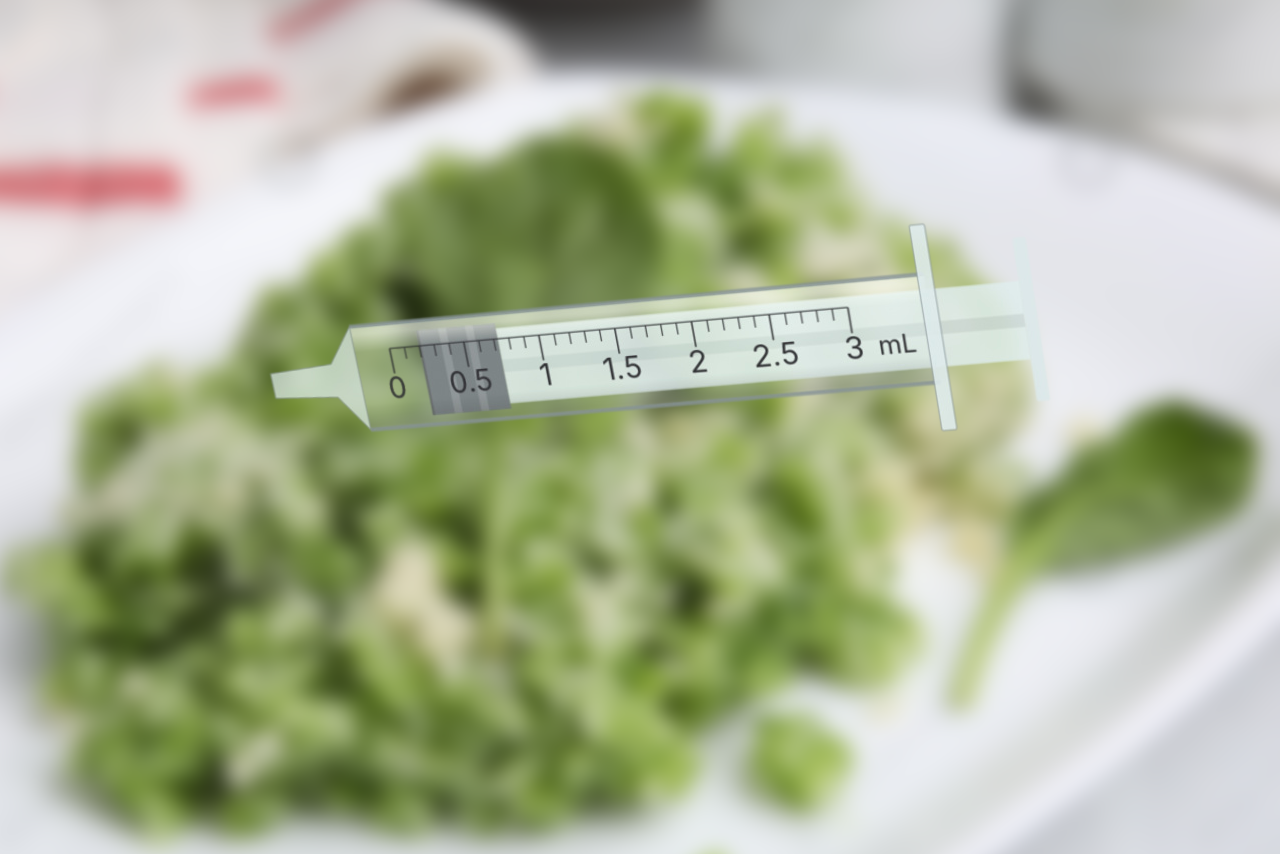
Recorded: 0.2 mL
